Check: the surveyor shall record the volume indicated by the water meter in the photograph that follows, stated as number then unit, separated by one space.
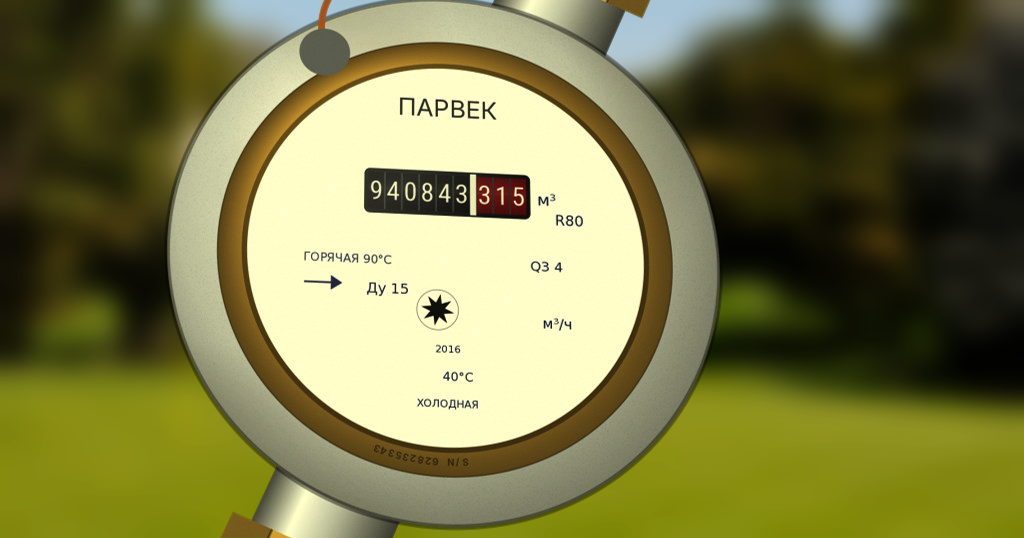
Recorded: 940843.315 m³
